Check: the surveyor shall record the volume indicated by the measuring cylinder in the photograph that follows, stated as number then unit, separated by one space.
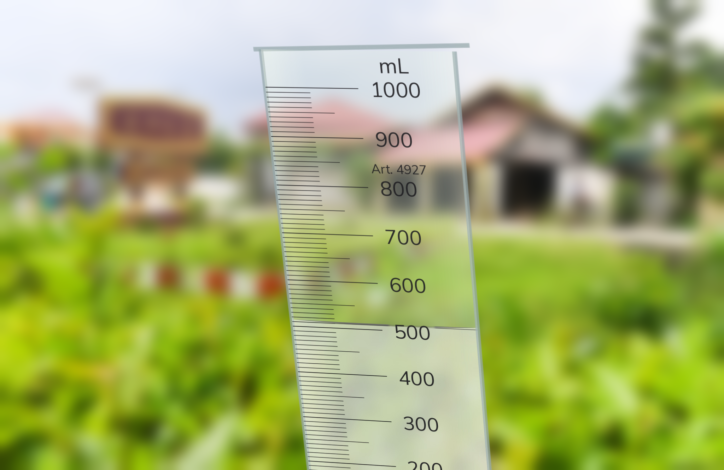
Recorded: 510 mL
